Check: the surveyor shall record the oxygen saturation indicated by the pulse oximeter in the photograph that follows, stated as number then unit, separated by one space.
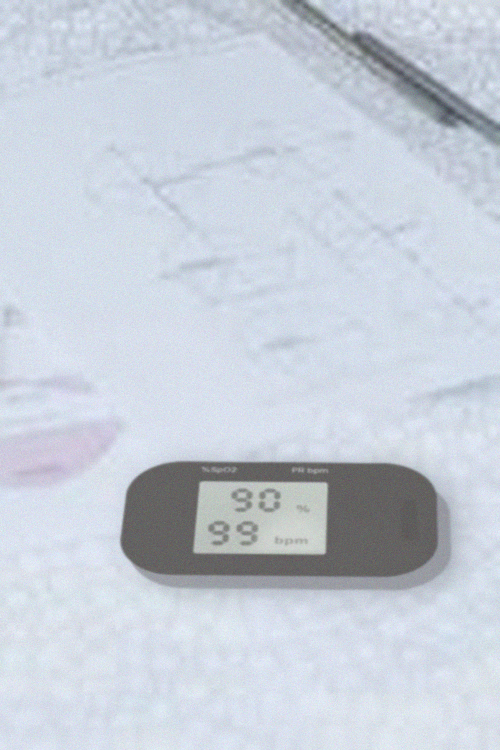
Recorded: 90 %
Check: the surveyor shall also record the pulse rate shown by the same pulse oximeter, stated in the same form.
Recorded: 99 bpm
